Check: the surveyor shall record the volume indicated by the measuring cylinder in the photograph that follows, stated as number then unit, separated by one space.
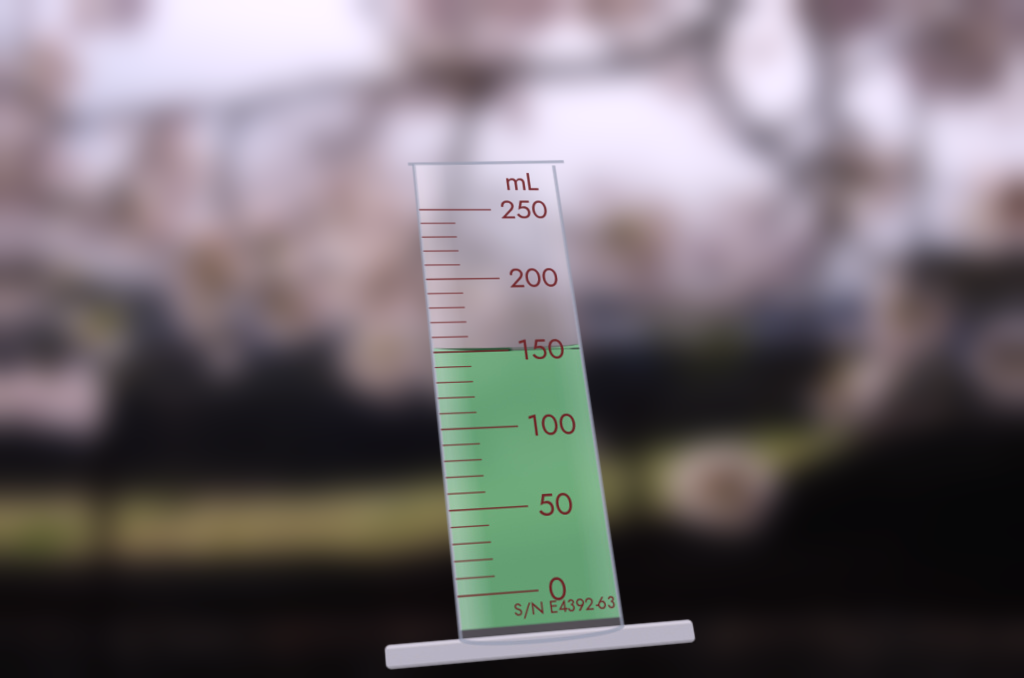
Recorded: 150 mL
